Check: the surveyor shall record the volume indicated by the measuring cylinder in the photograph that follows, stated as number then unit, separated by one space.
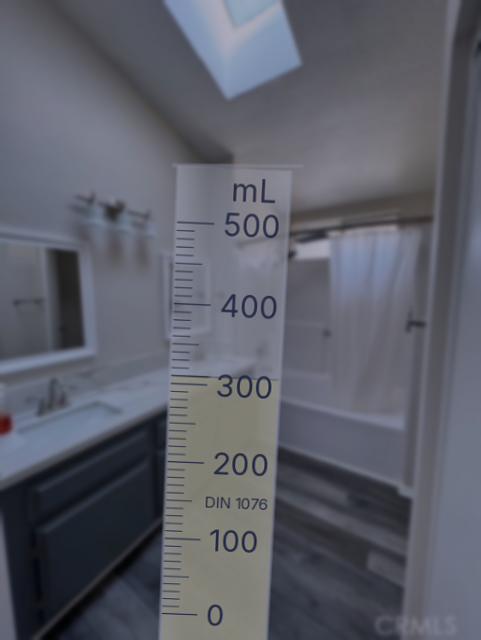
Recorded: 310 mL
